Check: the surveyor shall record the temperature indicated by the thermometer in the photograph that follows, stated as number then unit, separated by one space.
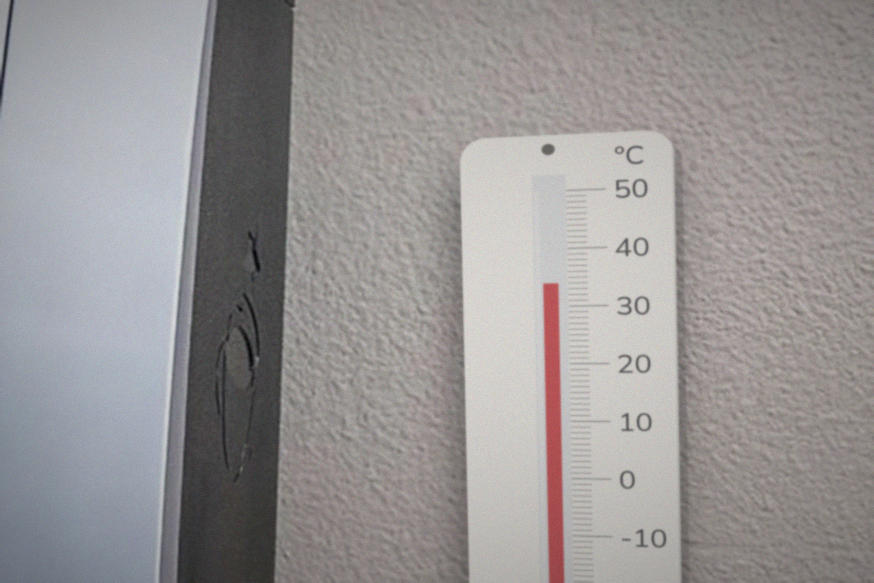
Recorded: 34 °C
